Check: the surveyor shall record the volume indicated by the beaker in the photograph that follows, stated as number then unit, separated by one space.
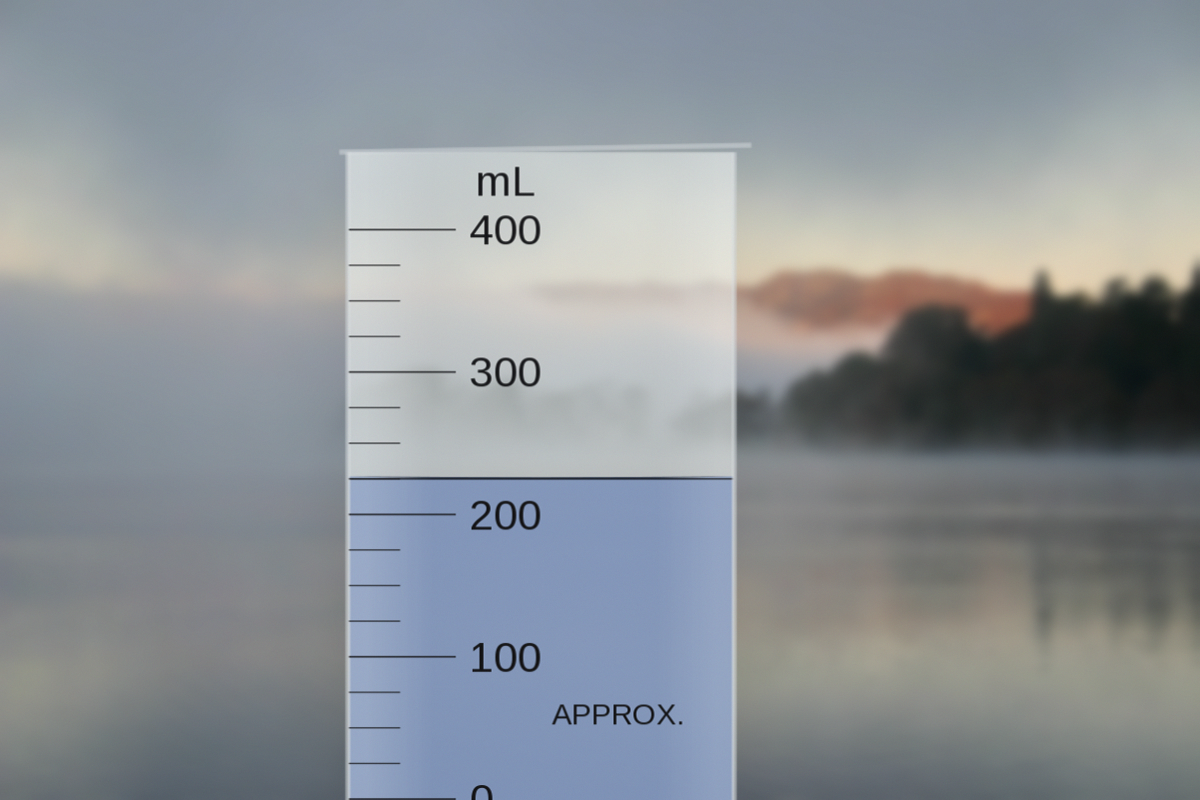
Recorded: 225 mL
